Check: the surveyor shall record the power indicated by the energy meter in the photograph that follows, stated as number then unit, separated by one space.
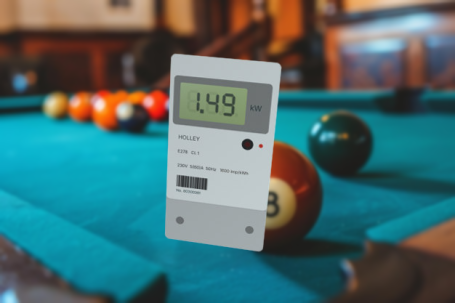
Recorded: 1.49 kW
